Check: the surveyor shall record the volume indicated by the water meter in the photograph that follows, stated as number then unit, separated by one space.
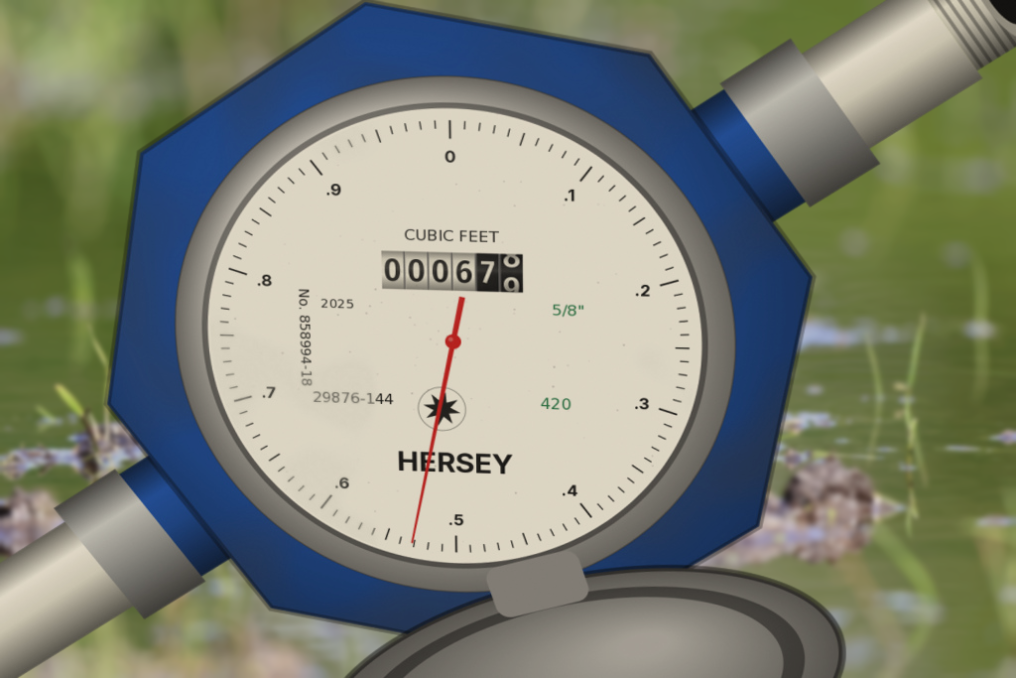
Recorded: 678.53 ft³
